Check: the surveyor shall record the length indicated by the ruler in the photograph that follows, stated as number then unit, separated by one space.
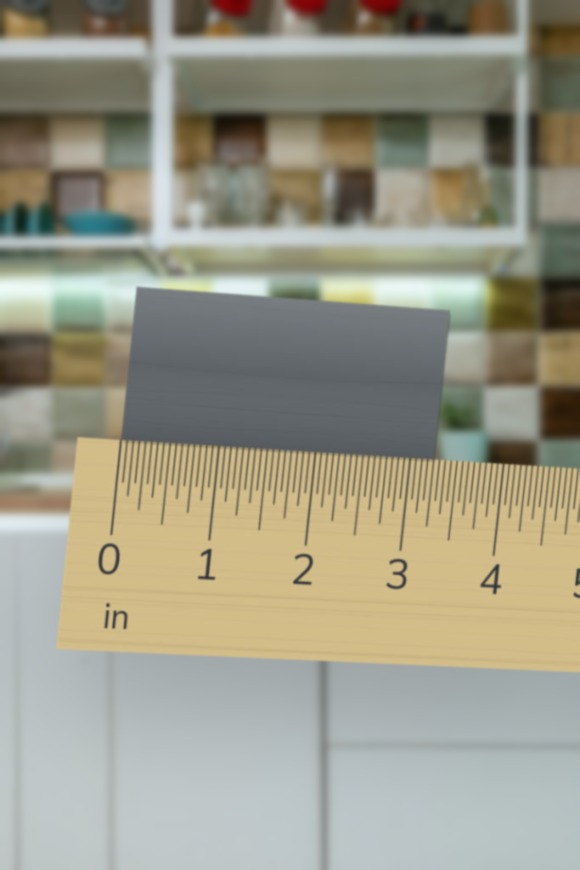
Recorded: 3.25 in
